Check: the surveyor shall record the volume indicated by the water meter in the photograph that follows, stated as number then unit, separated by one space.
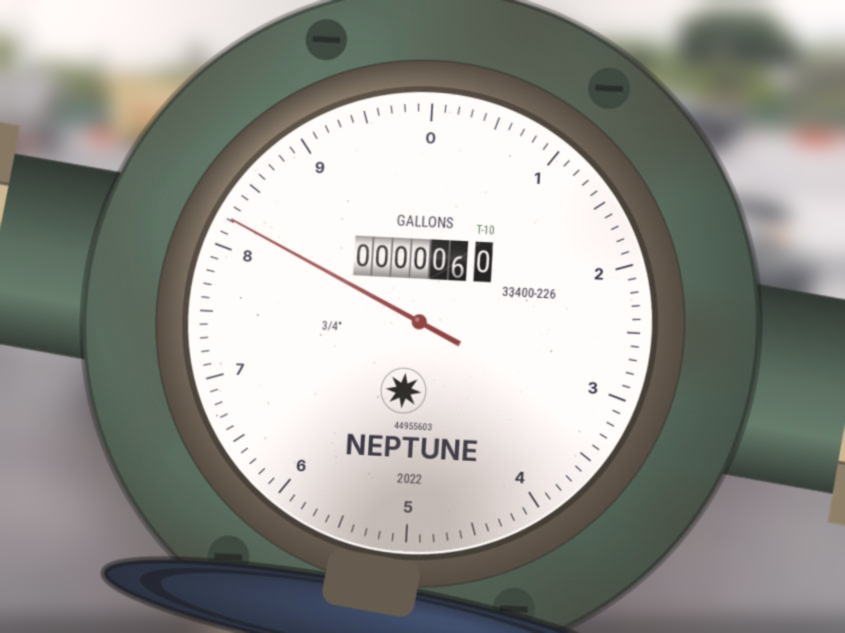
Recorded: 58.2 gal
